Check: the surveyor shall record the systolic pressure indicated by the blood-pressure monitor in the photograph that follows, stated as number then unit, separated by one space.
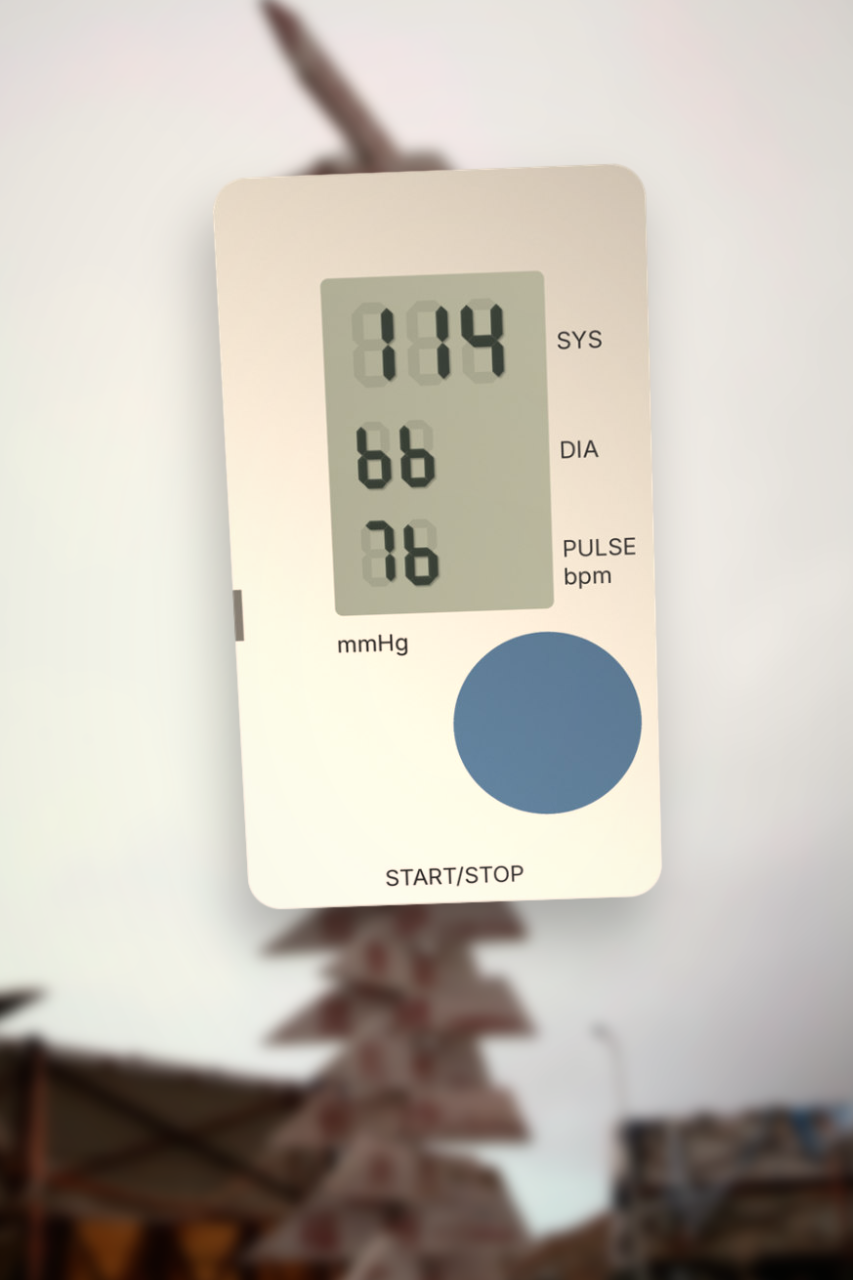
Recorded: 114 mmHg
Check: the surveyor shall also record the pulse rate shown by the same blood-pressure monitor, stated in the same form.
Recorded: 76 bpm
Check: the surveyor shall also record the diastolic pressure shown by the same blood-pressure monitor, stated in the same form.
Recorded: 66 mmHg
